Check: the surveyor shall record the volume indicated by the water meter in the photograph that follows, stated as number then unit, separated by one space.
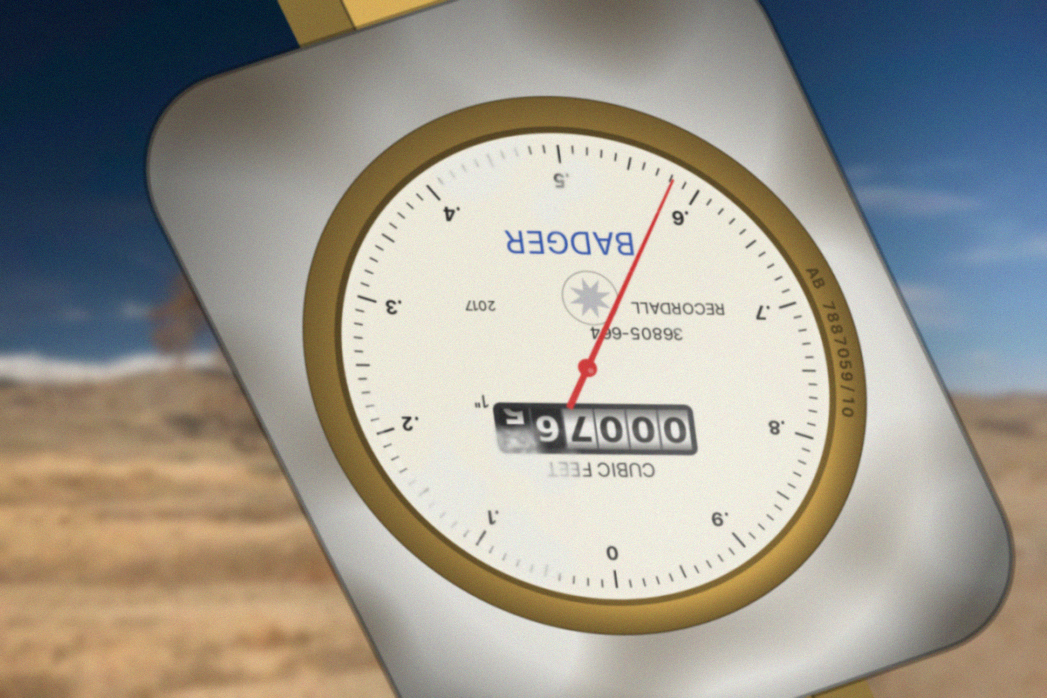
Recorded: 764.58 ft³
